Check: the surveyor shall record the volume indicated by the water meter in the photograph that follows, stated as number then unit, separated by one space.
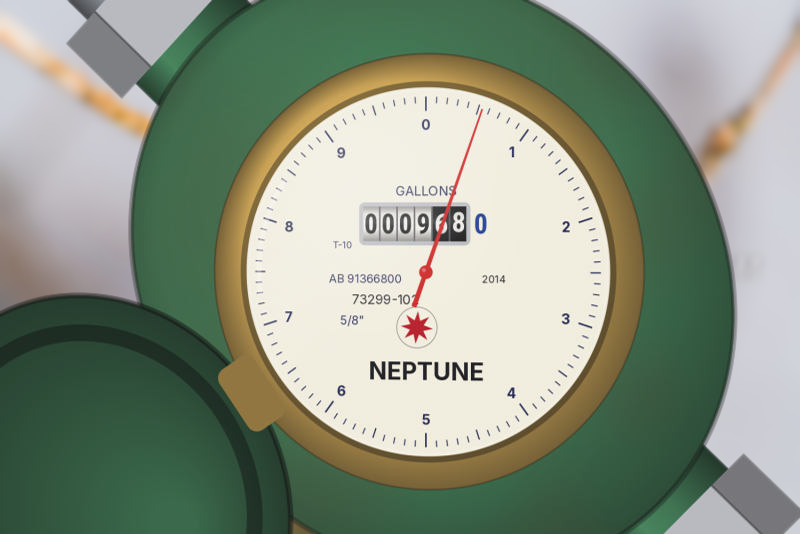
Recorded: 9680.5 gal
